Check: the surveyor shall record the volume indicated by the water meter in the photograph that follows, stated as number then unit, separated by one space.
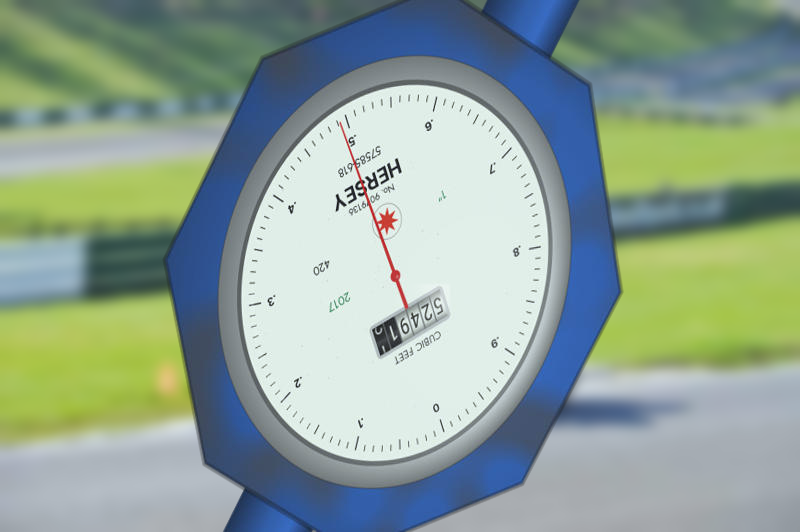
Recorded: 524911.49 ft³
